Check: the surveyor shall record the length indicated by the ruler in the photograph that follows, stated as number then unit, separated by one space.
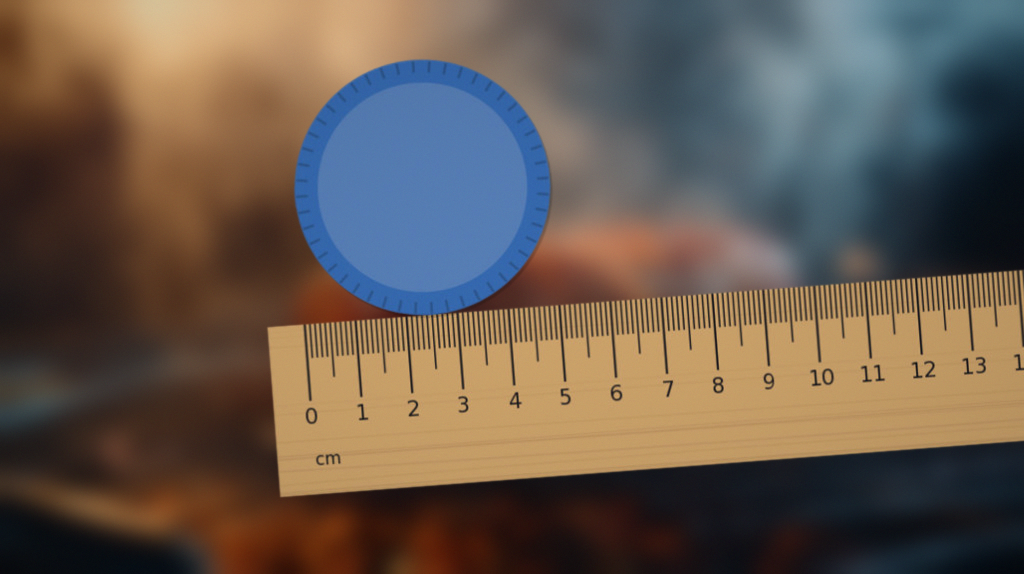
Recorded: 5 cm
